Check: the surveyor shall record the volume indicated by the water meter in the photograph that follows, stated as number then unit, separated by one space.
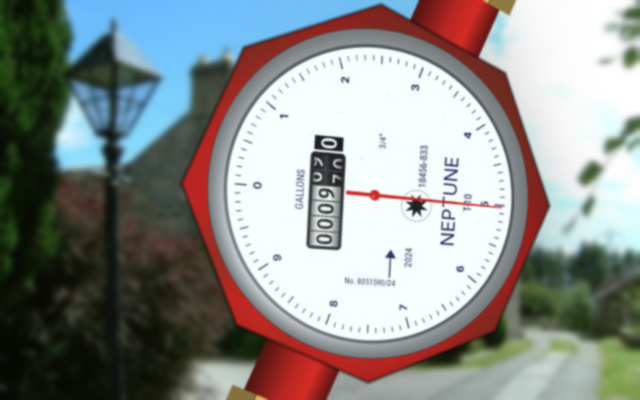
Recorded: 9695.0 gal
